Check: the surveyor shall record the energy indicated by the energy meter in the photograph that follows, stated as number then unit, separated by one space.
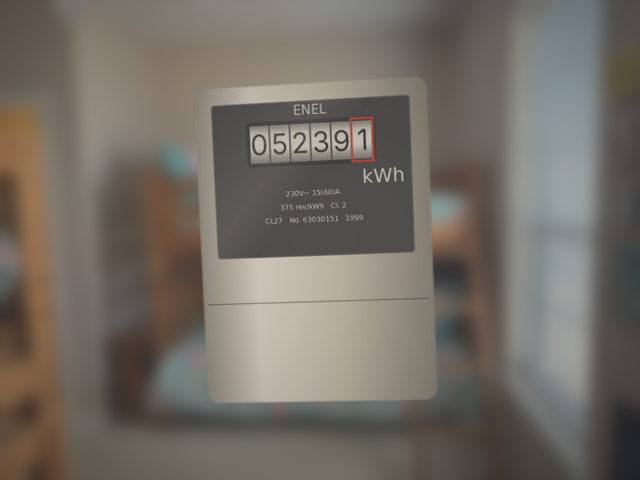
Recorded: 5239.1 kWh
